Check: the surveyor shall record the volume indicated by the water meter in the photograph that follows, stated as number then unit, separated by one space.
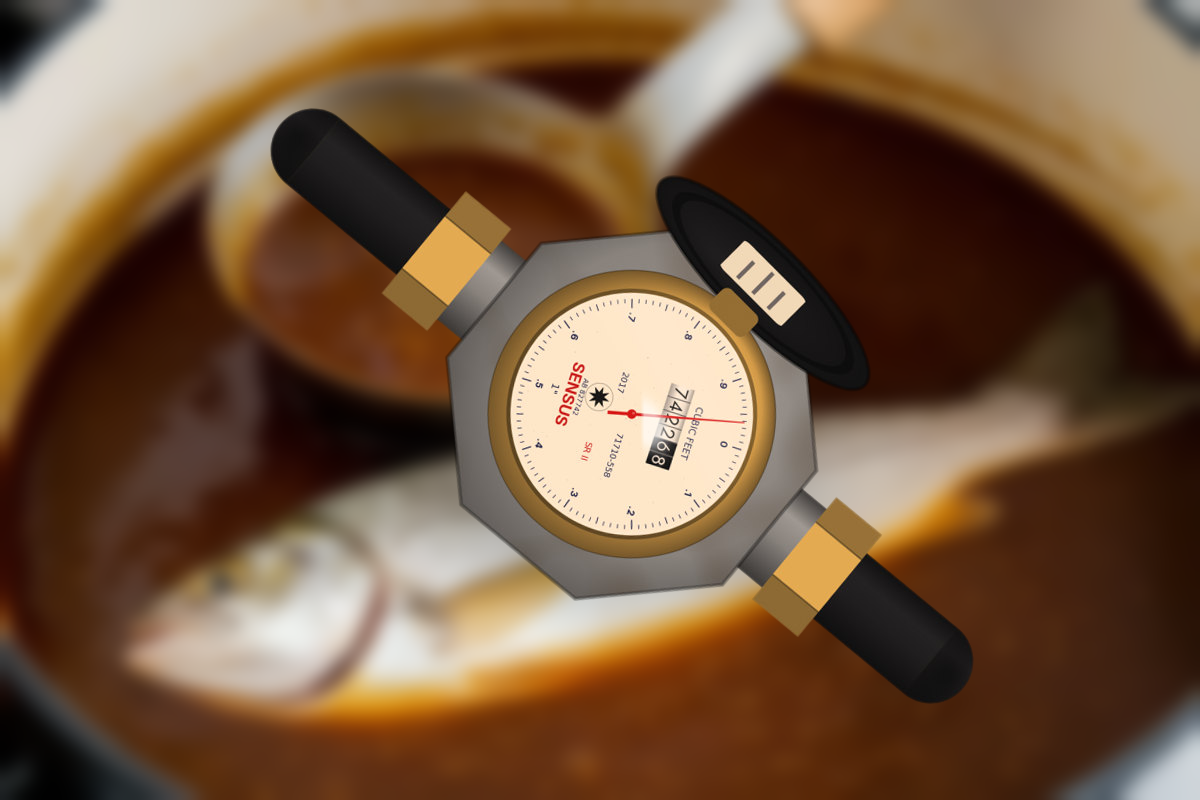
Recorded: 742267.96 ft³
